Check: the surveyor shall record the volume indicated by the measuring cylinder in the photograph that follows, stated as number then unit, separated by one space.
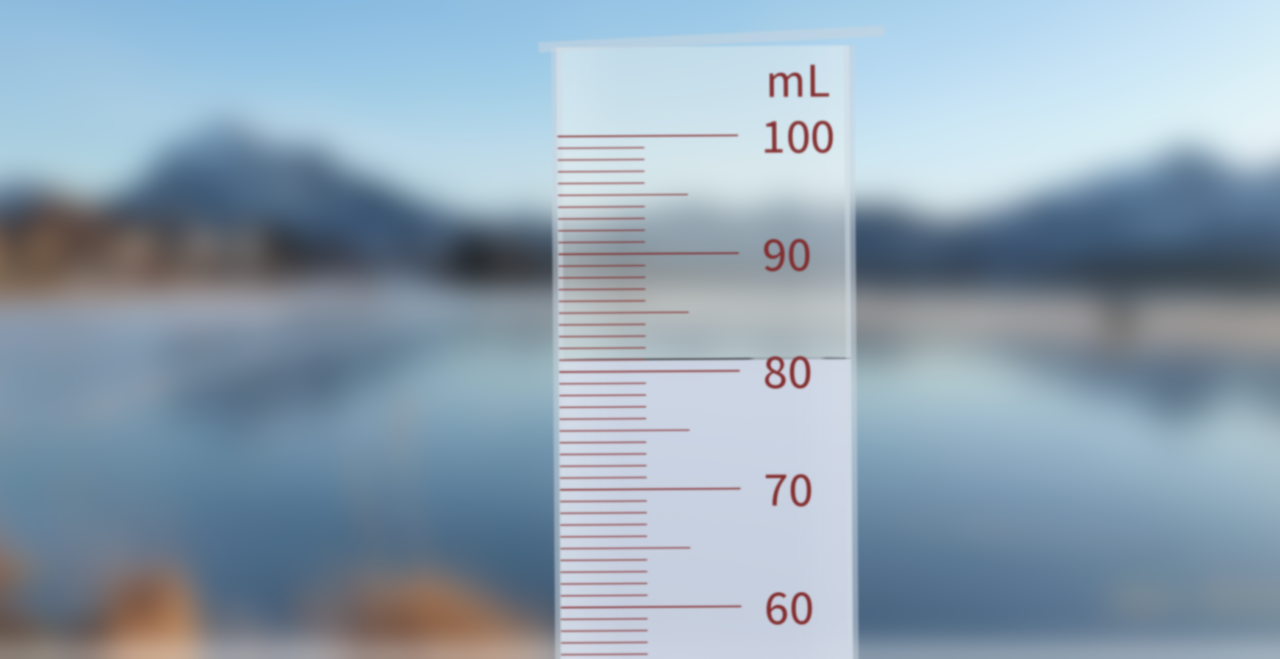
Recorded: 81 mL
